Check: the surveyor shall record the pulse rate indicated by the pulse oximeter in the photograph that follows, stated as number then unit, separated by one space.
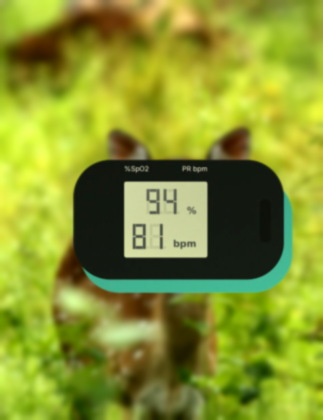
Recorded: 81 bpm
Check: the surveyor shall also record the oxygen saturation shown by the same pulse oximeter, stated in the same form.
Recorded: 94 %
